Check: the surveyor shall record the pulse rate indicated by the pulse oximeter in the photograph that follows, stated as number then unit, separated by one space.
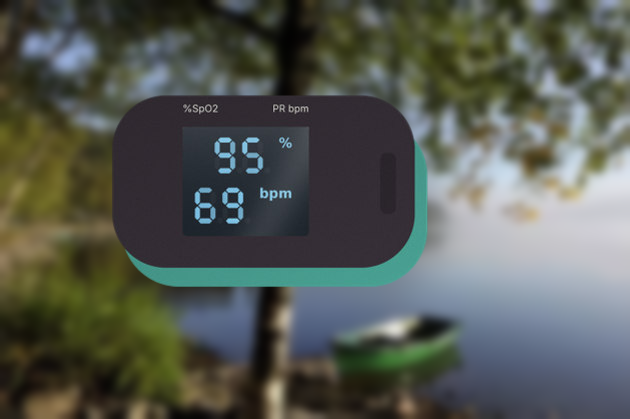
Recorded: 69 bpm
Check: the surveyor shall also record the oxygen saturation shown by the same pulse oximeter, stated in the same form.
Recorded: 95 %
